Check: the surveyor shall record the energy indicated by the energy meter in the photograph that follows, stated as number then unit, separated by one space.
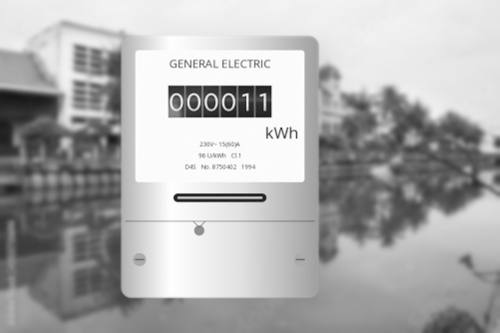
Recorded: 11 kWh
